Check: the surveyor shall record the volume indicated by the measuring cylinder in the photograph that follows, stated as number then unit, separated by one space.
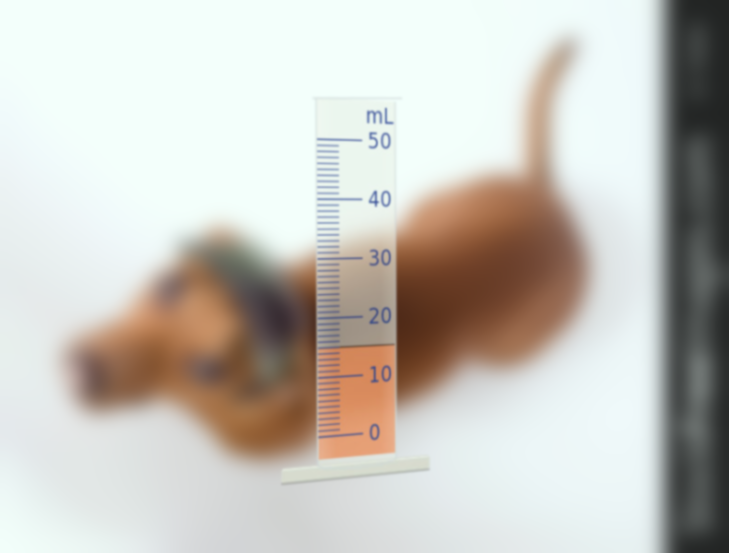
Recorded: 15 mL
